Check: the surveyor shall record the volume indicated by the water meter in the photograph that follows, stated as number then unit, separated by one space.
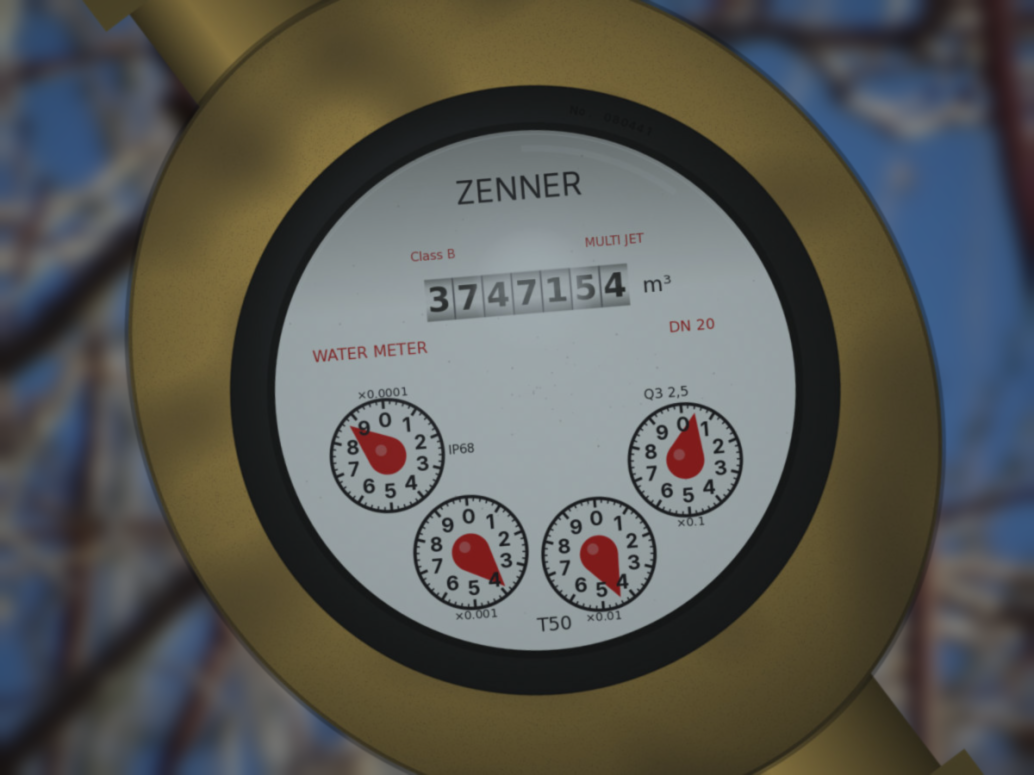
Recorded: 3747154.0438 m³
